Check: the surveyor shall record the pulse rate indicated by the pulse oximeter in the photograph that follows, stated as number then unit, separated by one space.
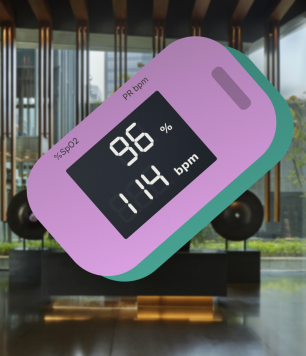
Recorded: 114 bpm
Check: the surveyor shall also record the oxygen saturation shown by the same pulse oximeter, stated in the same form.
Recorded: 96 %
